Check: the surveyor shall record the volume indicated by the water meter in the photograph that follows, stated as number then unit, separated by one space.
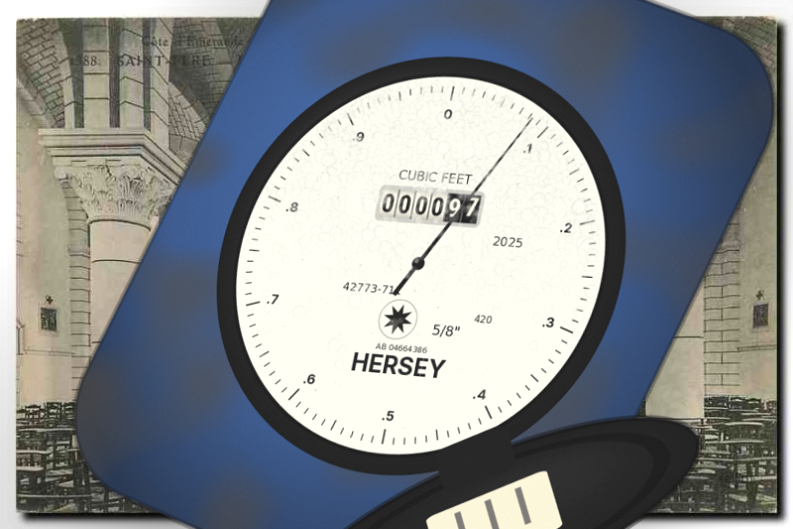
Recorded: 97.08 ft³
